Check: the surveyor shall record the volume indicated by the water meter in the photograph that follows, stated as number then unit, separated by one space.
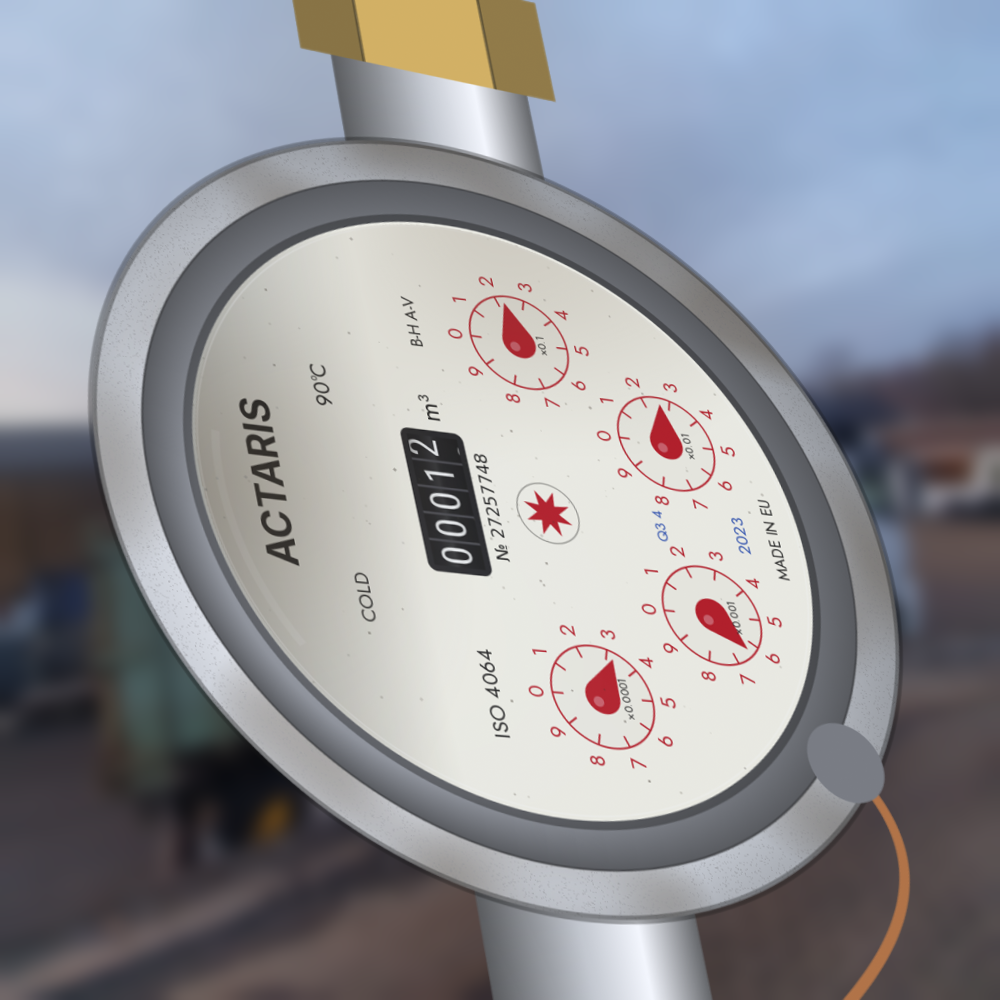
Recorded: 12.2263 m³
